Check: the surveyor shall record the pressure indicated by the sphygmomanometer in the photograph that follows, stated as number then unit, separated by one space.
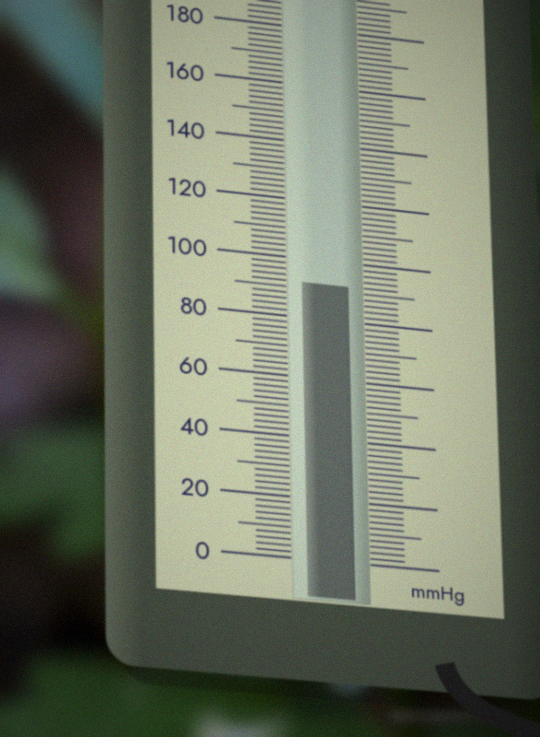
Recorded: 92 mmHg
